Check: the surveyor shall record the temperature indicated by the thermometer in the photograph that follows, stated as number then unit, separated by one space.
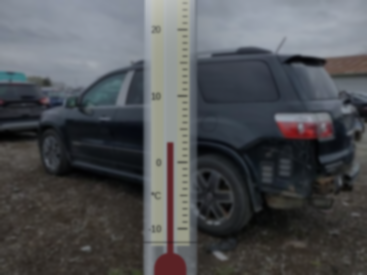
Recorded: 3 °C
